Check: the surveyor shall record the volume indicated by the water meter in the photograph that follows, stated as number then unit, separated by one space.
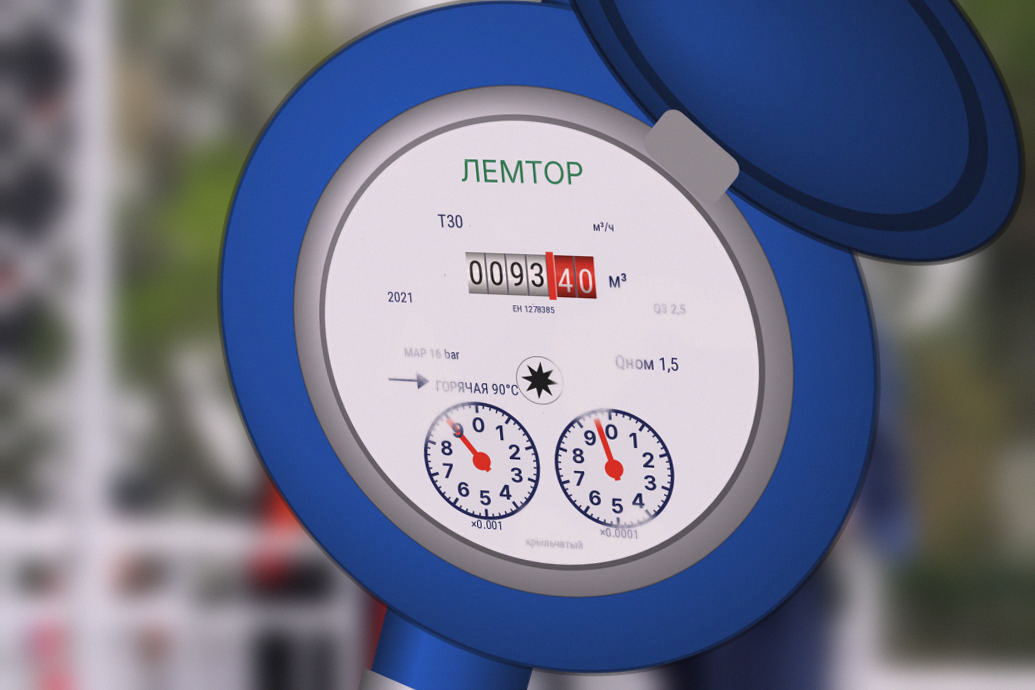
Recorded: 93.3989 m³
